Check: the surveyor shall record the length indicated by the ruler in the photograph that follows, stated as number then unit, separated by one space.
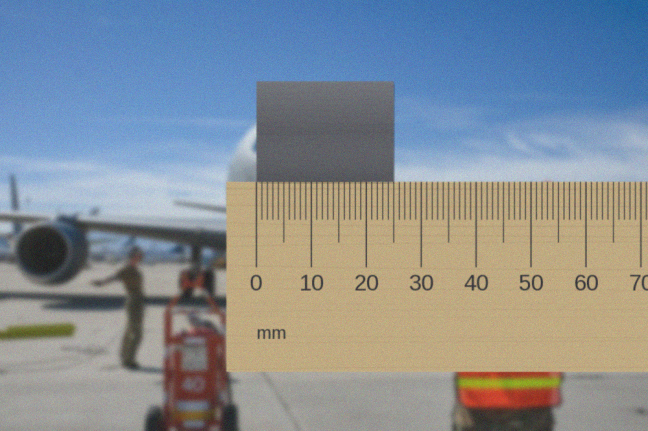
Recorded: 25 mm
